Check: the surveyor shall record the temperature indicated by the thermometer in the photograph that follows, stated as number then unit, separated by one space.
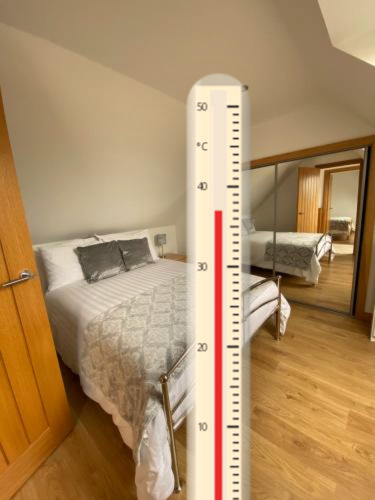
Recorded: 37 °C
